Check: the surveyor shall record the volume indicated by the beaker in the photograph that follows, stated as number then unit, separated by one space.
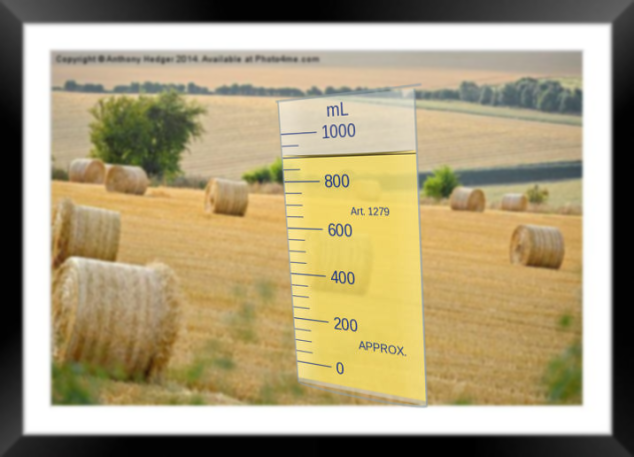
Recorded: 900 mL
